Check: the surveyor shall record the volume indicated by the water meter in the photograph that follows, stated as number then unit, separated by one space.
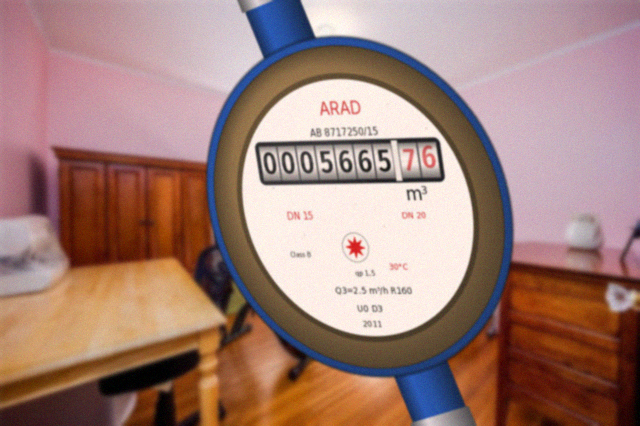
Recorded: 5665.76 m³
